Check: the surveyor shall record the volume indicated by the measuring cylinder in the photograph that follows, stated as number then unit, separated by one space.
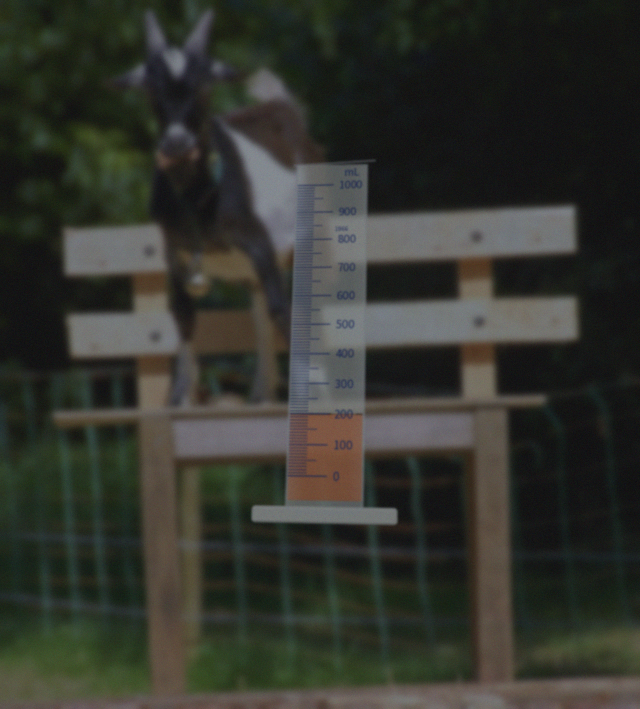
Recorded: 200 mL
